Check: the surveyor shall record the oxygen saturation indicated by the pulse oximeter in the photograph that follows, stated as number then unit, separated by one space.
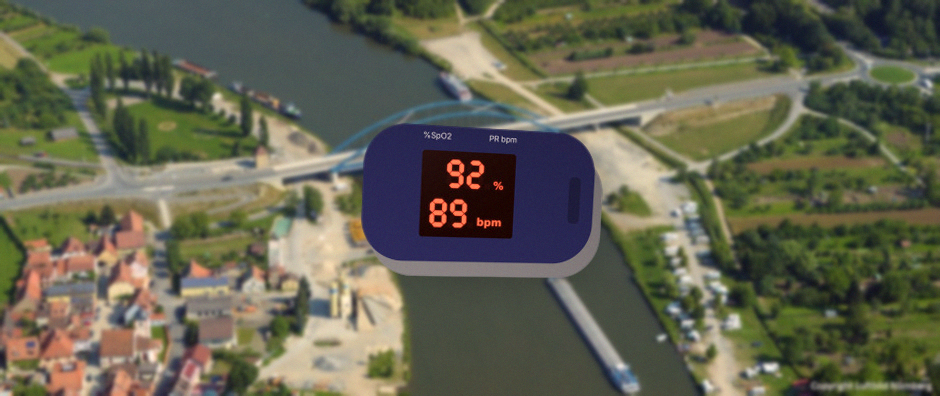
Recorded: 92 %
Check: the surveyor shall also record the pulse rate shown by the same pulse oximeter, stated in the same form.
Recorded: 89 bpm
